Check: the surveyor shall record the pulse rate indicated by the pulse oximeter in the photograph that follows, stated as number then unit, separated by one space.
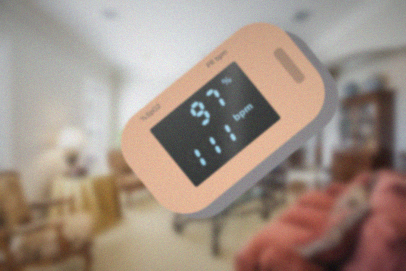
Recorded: 111 bpm
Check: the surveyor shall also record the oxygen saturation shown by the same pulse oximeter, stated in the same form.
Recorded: 97 %
